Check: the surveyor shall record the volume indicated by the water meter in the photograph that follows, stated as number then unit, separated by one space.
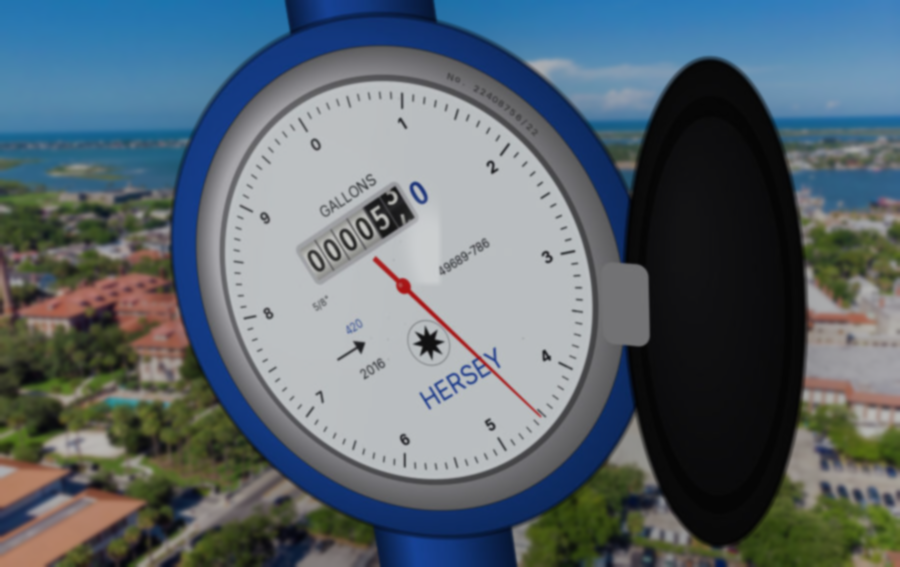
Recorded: 534.5 gal
